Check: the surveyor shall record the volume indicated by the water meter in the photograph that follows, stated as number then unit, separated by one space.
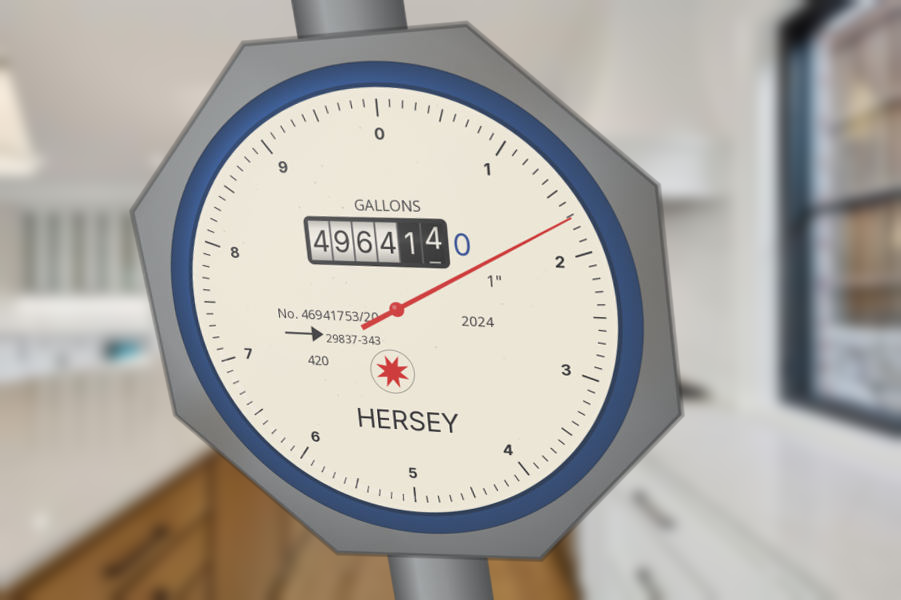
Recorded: 4964141.7 gal
